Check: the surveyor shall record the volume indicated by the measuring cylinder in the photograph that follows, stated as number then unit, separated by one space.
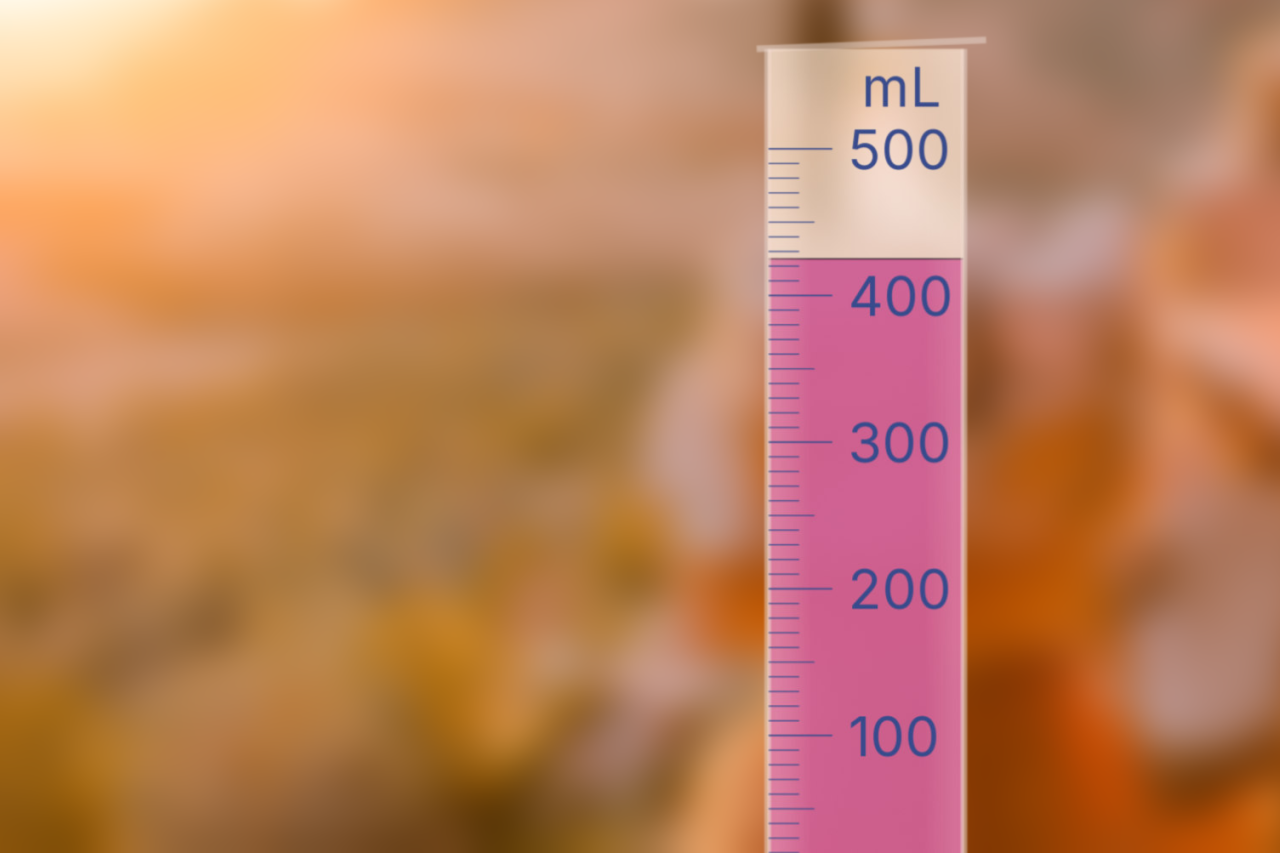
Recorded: 425 mL
